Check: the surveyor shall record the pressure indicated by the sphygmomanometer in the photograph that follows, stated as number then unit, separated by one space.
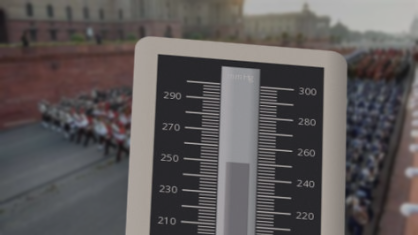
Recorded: 250 mmHg
